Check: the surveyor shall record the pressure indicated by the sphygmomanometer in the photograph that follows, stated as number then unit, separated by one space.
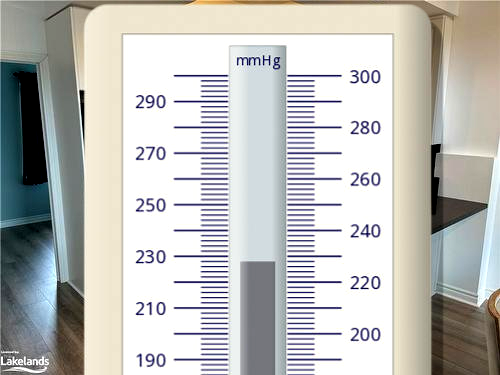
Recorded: 228 mmHg
